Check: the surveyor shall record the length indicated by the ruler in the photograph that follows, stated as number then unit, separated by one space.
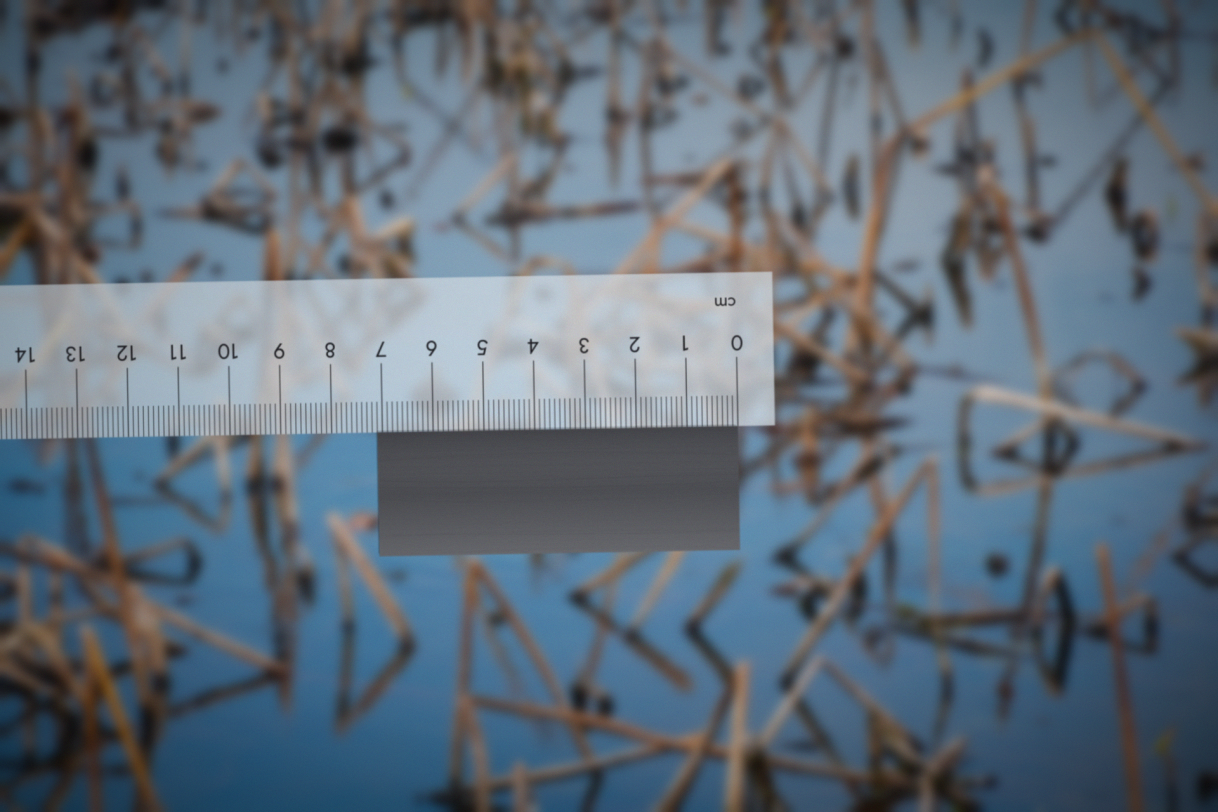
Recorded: 7.1 cm
